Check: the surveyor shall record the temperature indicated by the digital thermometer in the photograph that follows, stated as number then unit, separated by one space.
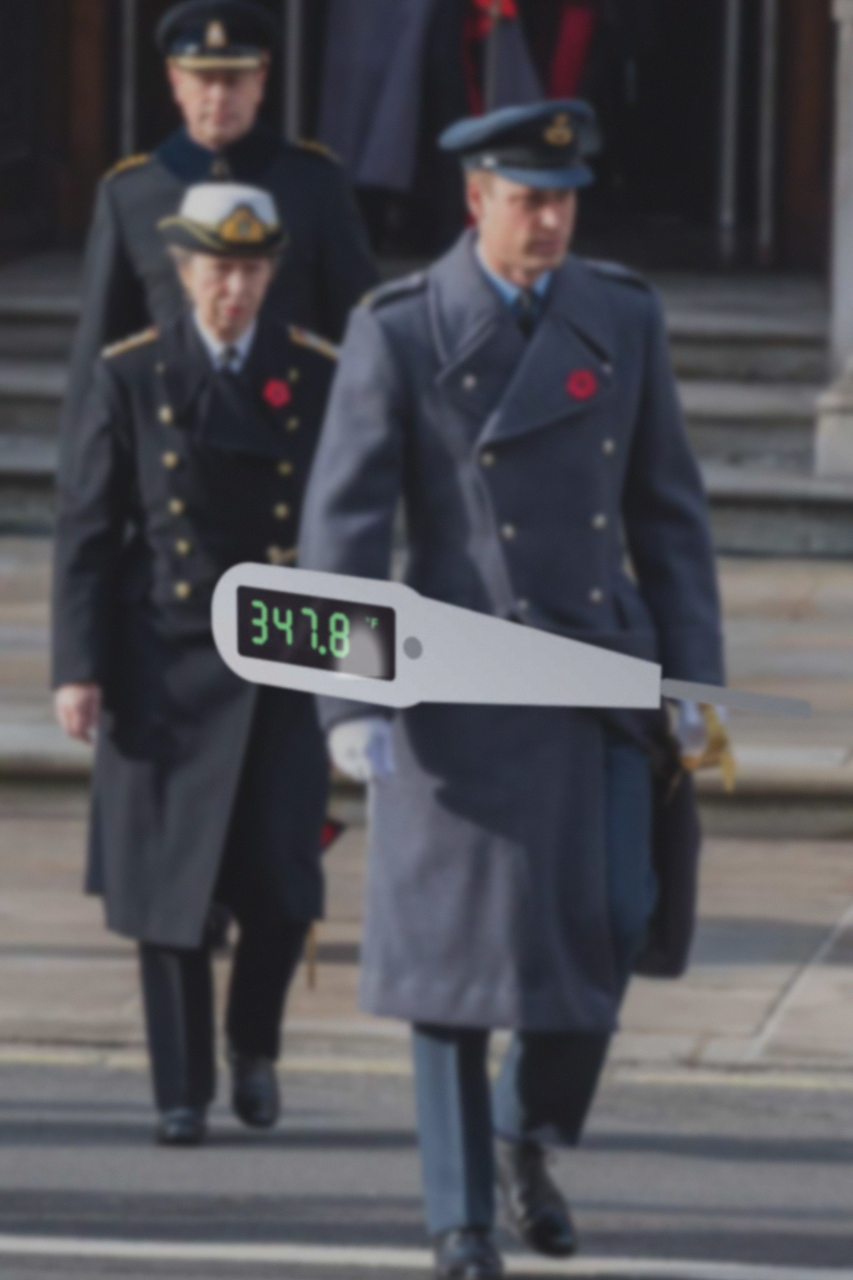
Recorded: 347.8 °F
